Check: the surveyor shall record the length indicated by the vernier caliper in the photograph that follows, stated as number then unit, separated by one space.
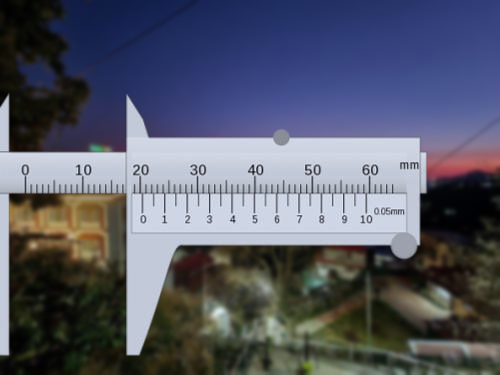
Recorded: 20.4 mm
